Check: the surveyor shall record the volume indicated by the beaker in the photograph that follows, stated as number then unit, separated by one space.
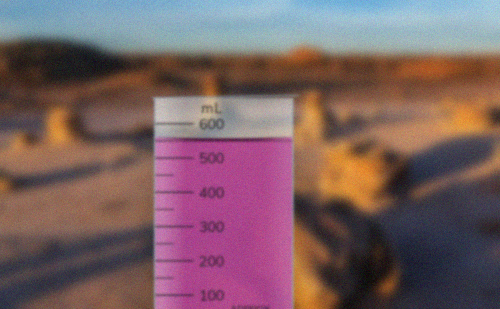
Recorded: 550 mL
